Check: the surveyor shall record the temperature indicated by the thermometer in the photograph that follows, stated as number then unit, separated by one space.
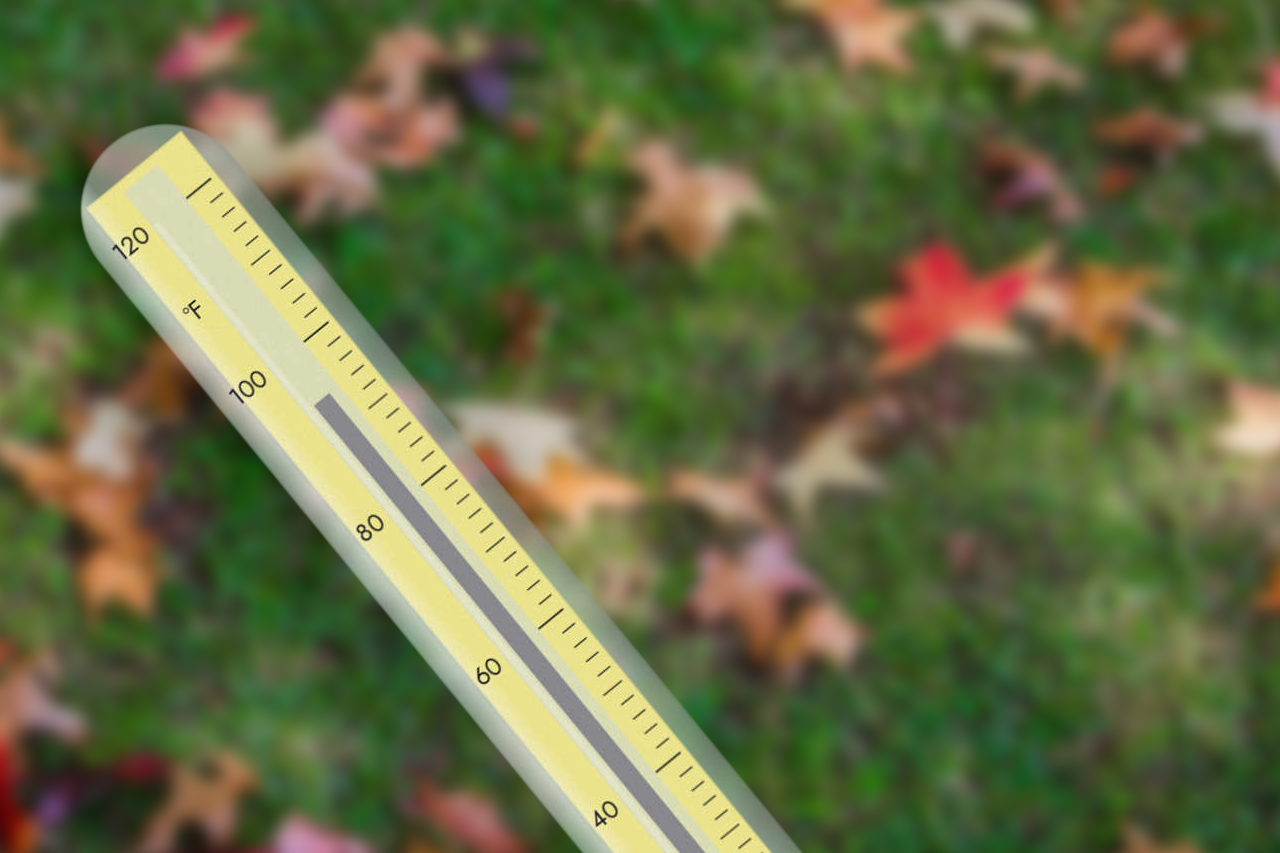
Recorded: 94 °F
